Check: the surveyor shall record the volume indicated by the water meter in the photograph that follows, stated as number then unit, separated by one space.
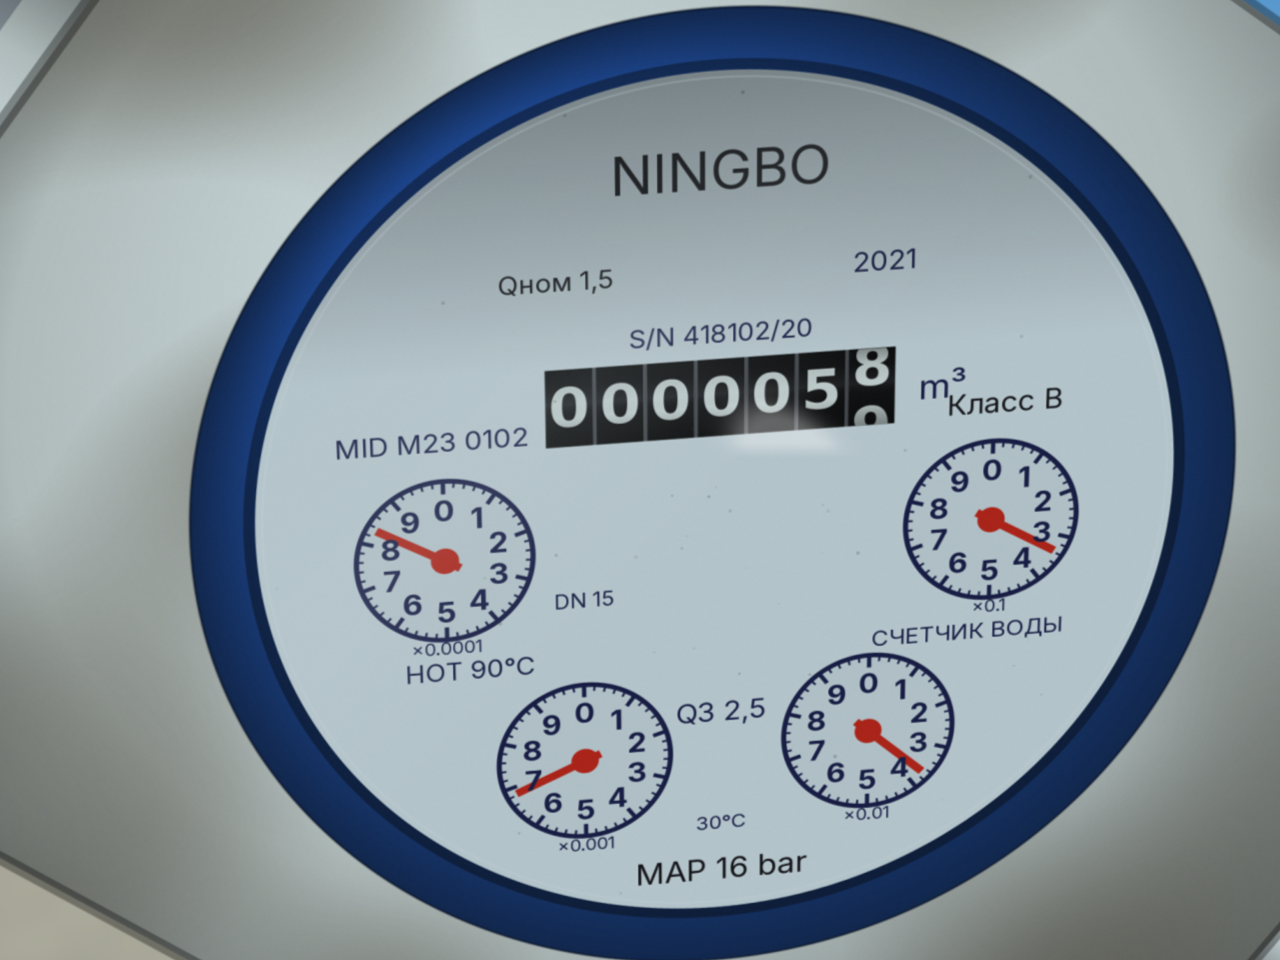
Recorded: 58.3368 m³
